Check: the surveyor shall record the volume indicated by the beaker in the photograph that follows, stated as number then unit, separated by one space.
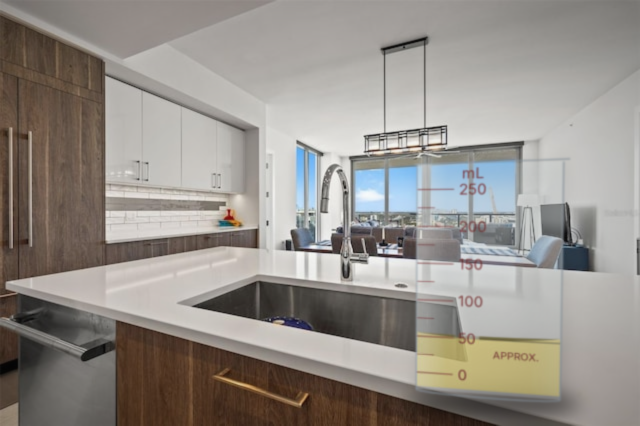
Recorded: 50 mL
